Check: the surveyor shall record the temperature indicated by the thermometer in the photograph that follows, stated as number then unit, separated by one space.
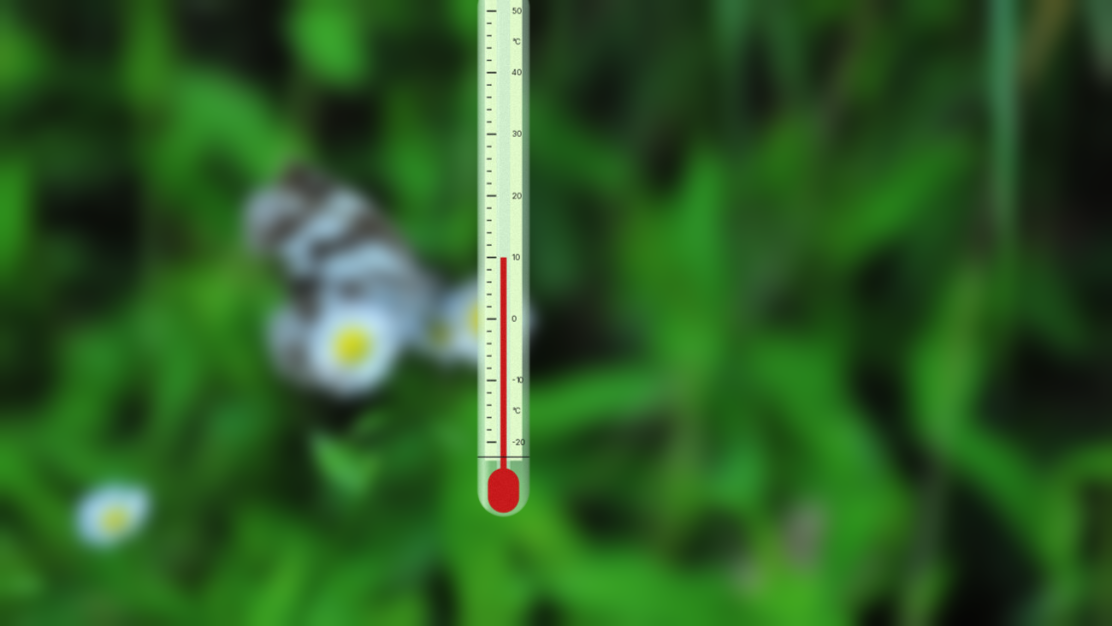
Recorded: 10 °C
